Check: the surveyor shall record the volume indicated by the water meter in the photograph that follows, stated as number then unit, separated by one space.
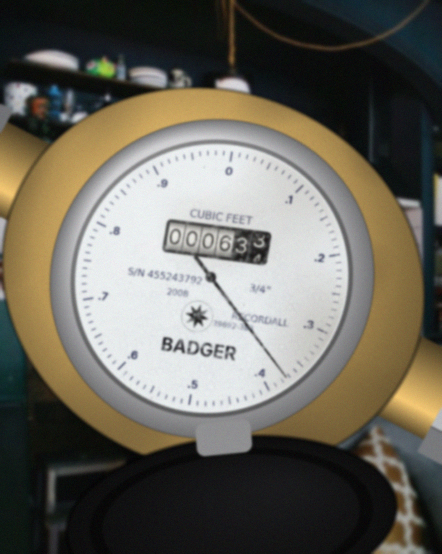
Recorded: 633.37 ft³
